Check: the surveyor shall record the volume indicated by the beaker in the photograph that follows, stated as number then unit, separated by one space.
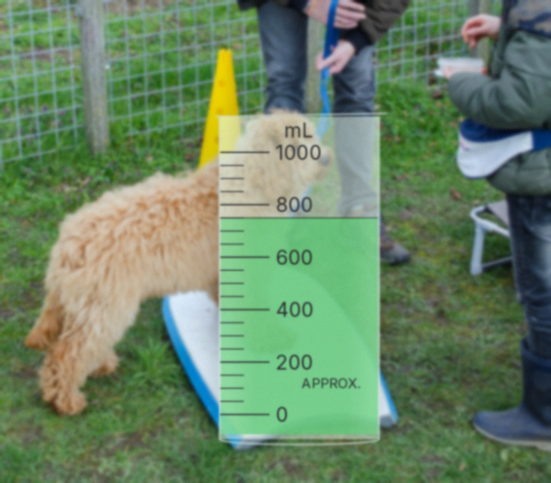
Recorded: 750 mL
